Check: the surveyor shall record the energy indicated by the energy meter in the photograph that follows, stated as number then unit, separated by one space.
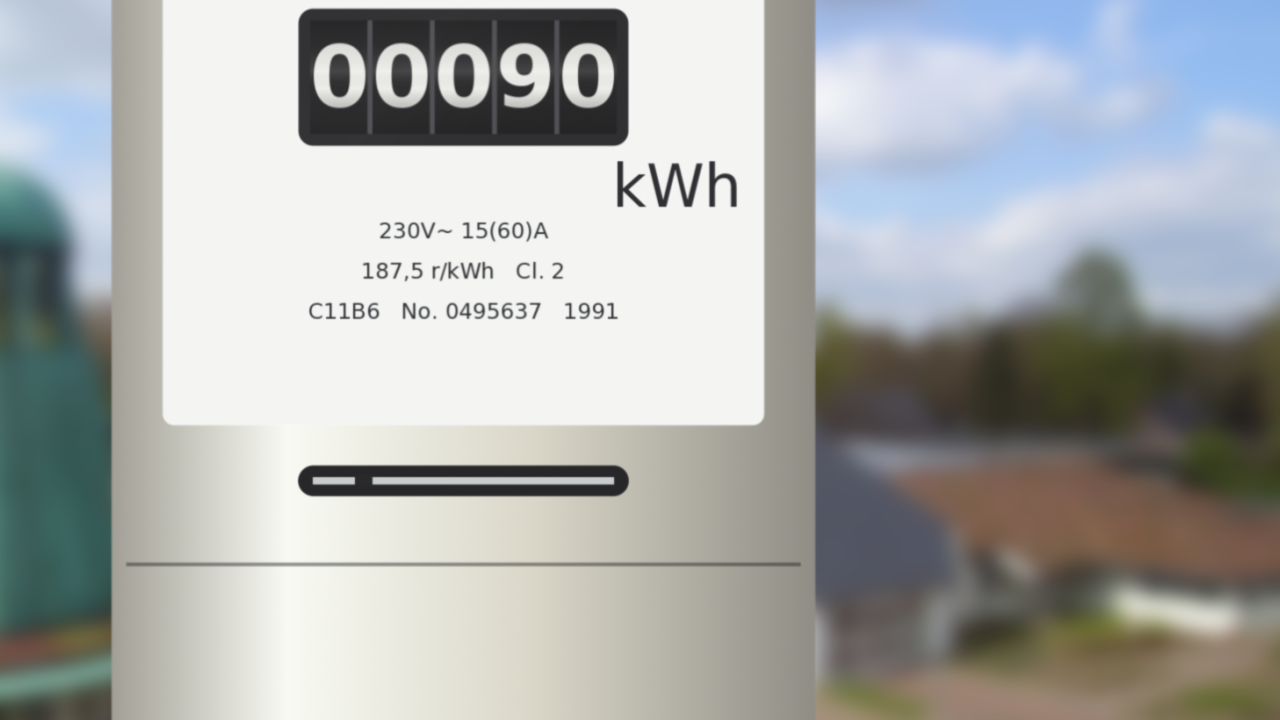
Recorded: 90 kWh
